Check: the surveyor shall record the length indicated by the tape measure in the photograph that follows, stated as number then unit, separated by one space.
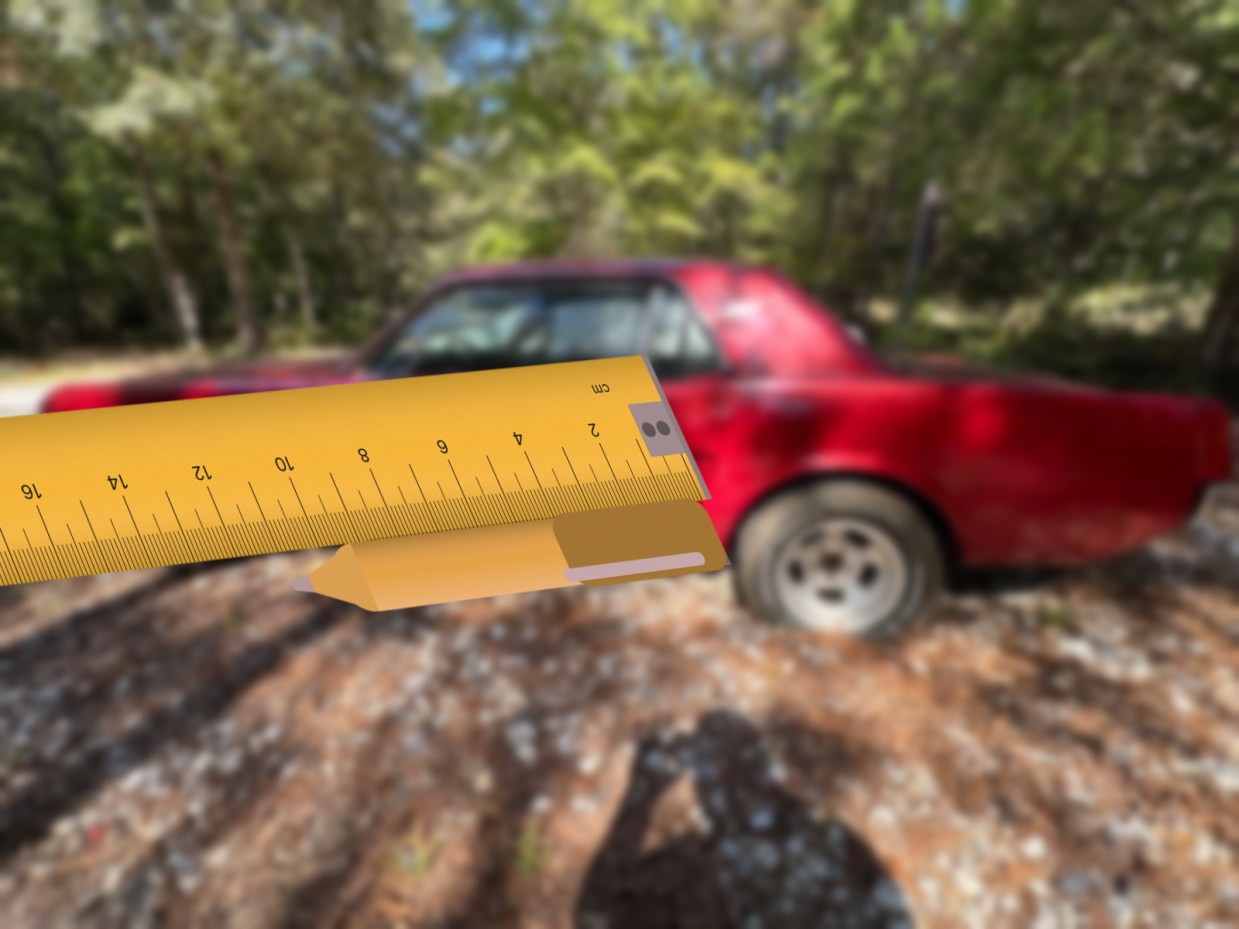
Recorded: 11 cm
